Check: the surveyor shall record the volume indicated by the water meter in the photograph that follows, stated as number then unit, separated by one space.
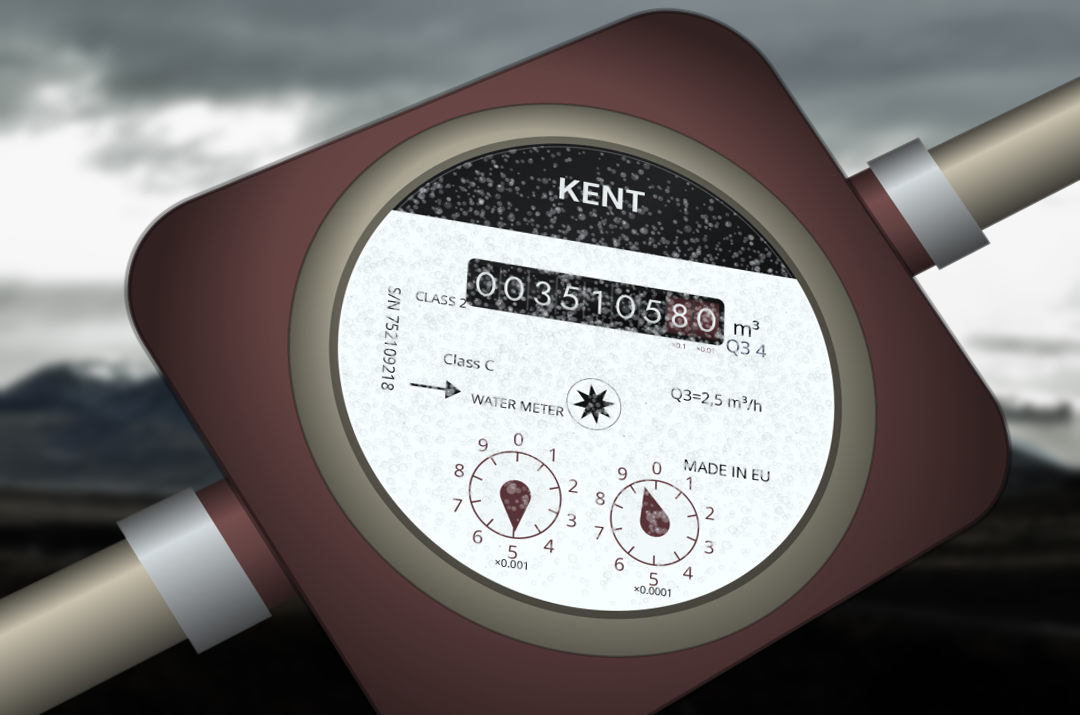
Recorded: 35105.8049 m³
